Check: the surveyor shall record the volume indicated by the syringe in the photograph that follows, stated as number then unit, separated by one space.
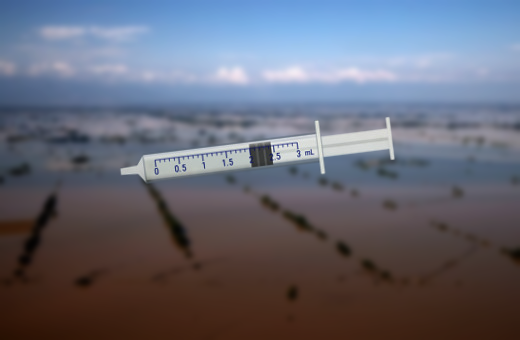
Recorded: 2 mL
